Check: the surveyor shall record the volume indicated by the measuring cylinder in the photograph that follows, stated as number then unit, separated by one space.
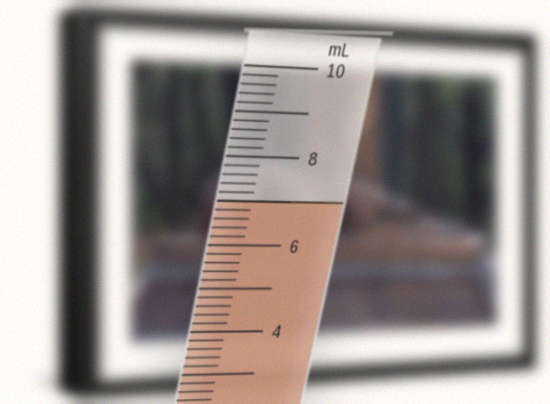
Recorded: 7 mL
